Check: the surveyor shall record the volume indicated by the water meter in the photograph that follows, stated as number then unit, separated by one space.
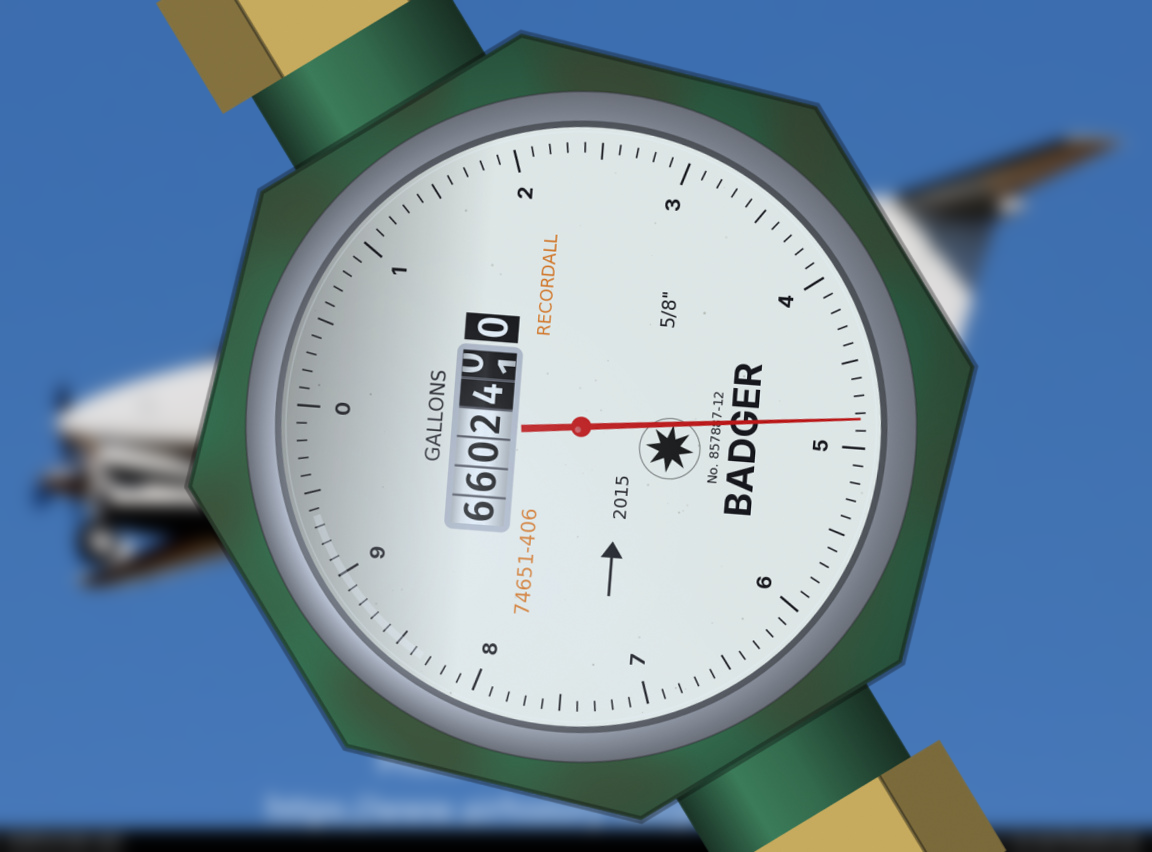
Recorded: 6602404.8 gal
